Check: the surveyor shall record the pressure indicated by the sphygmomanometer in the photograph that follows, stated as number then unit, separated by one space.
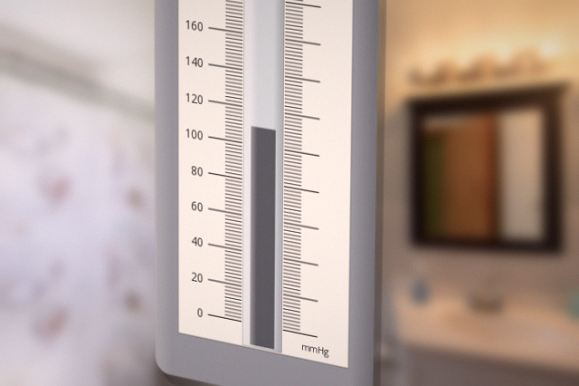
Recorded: 110 mmHg
